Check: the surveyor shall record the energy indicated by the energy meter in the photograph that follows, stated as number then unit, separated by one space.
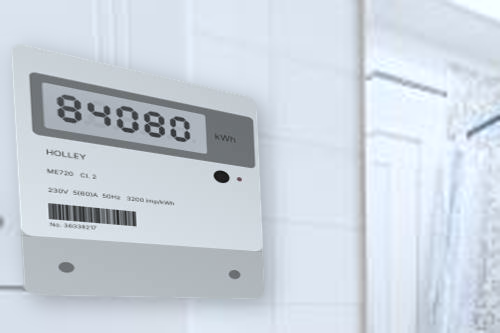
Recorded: 84080 kWh
